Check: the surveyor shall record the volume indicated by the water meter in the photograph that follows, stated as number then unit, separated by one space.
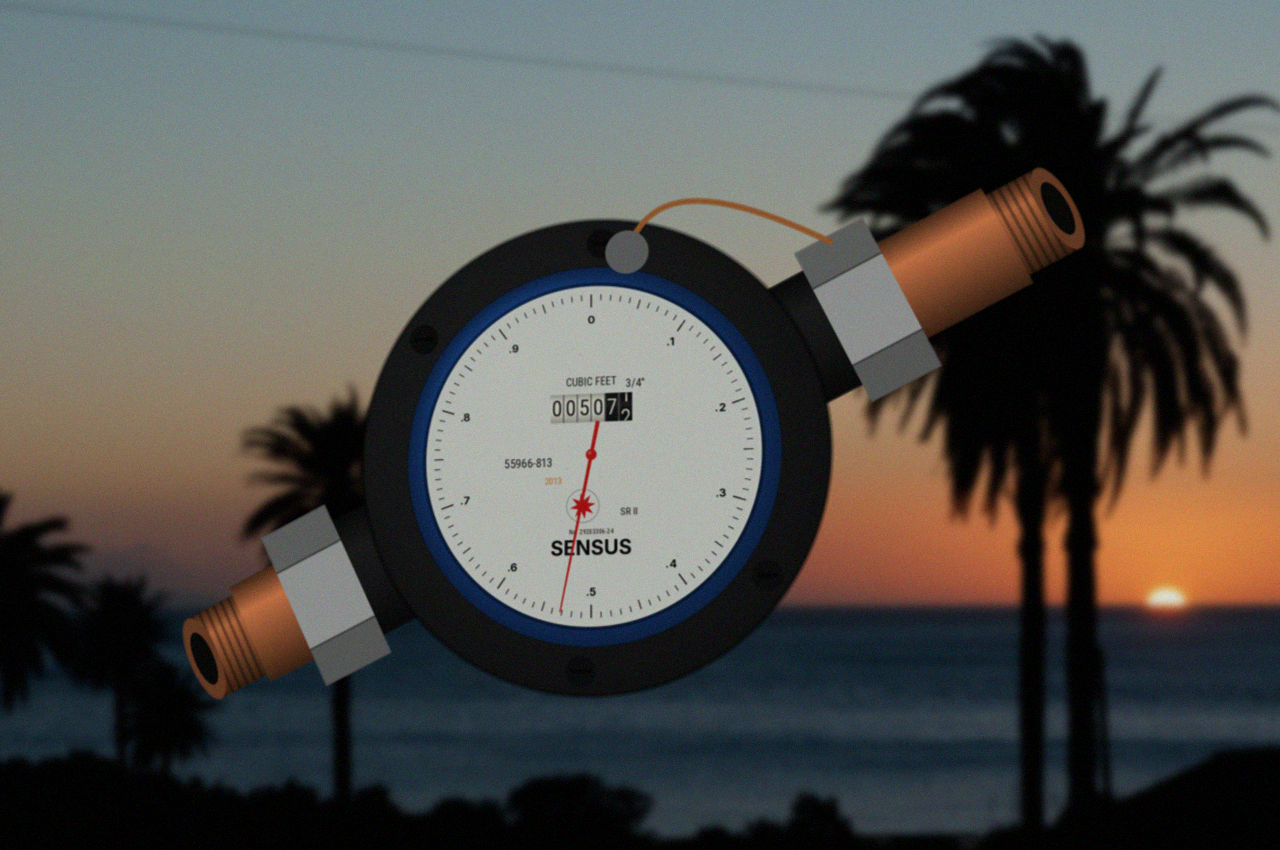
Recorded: 5071.53 ft³
